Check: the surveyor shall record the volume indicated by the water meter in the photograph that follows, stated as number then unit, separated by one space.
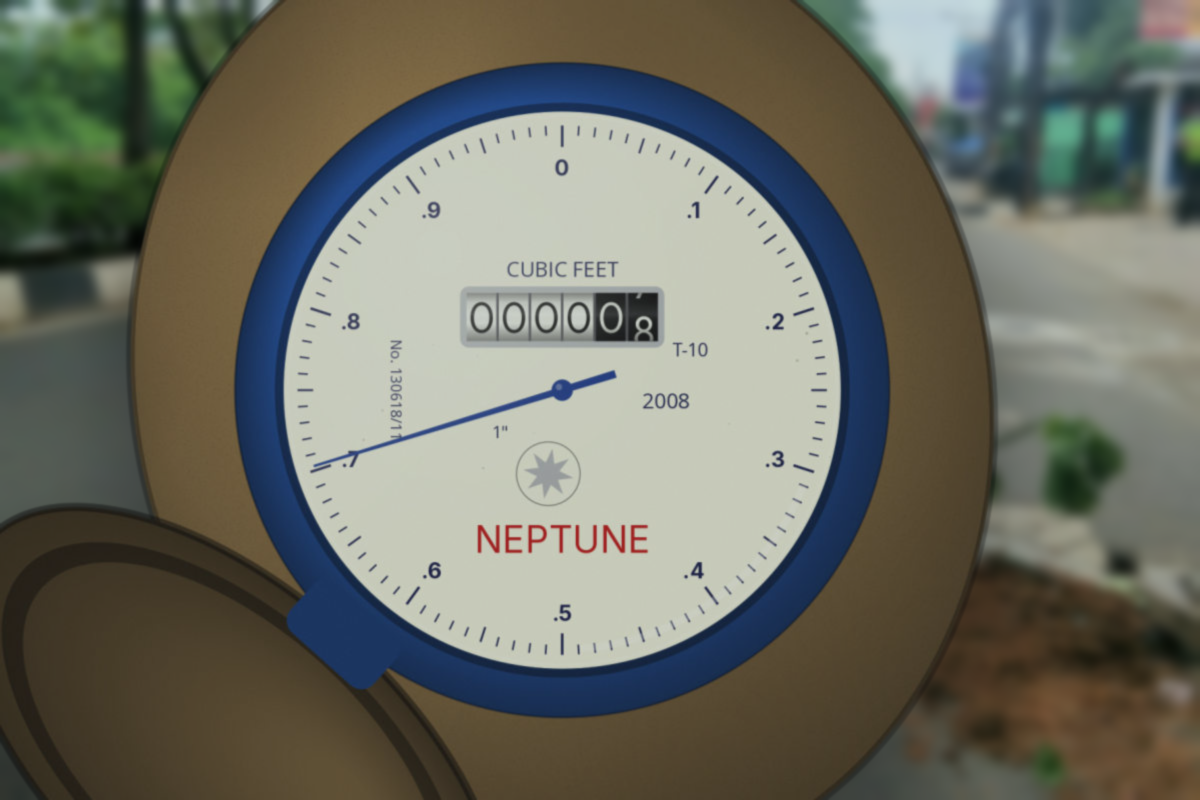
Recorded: 7.70 ft³
